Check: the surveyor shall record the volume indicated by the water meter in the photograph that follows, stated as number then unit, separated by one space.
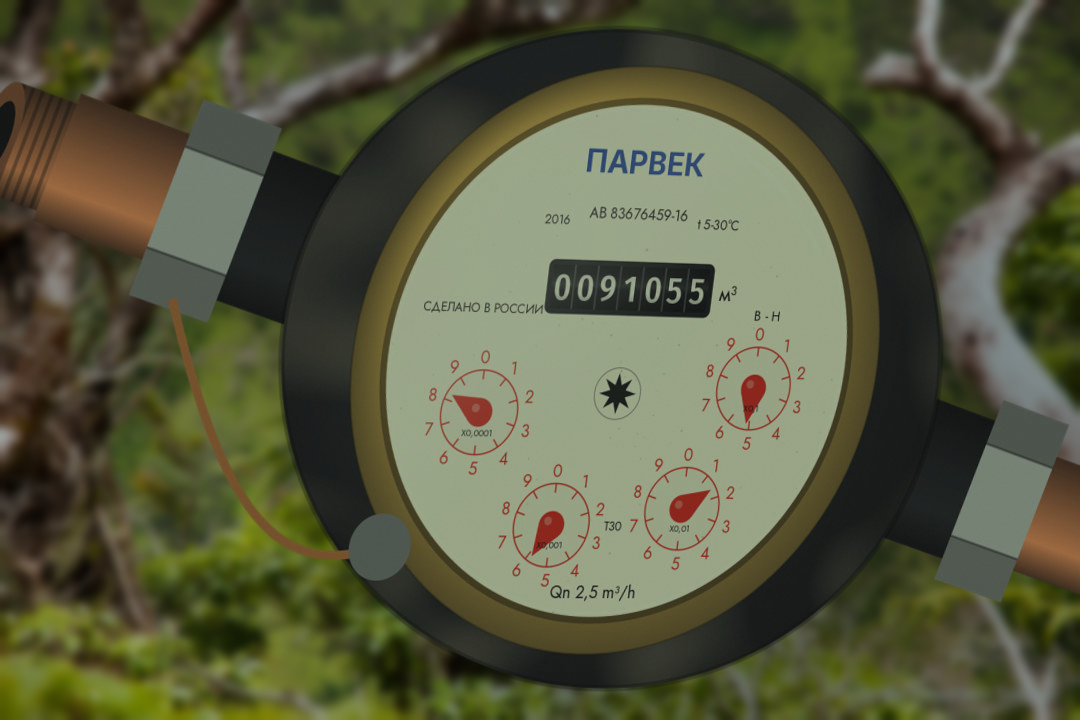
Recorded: 91055.5158 m³
